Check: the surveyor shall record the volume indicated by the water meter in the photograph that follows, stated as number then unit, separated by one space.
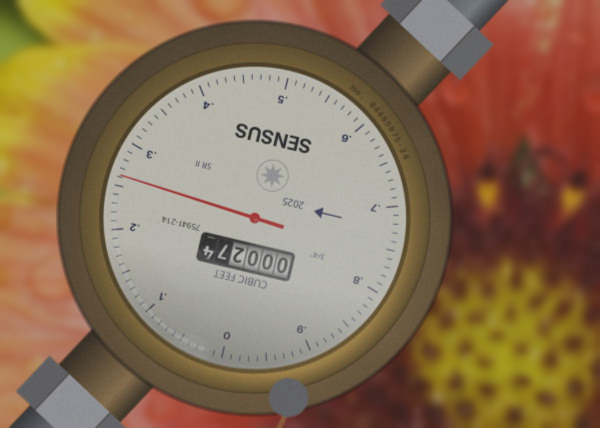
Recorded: 274.26 ft³
